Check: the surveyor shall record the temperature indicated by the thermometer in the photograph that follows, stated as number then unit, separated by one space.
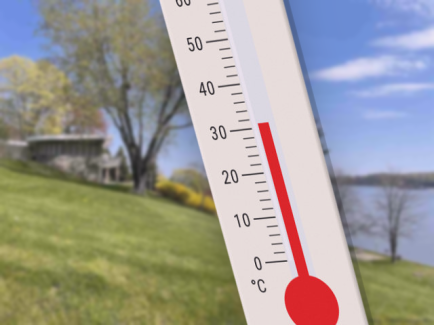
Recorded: 31 °C
